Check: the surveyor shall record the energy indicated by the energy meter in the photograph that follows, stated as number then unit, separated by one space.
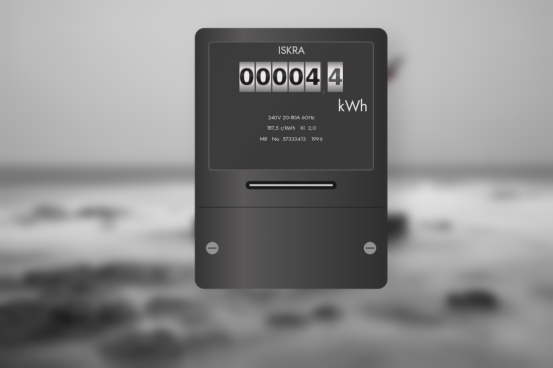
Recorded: 4.4 kWh
